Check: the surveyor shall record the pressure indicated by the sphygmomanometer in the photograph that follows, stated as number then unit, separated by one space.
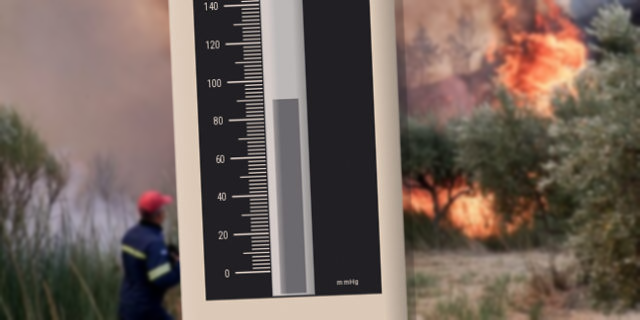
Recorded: 90 mmHg
